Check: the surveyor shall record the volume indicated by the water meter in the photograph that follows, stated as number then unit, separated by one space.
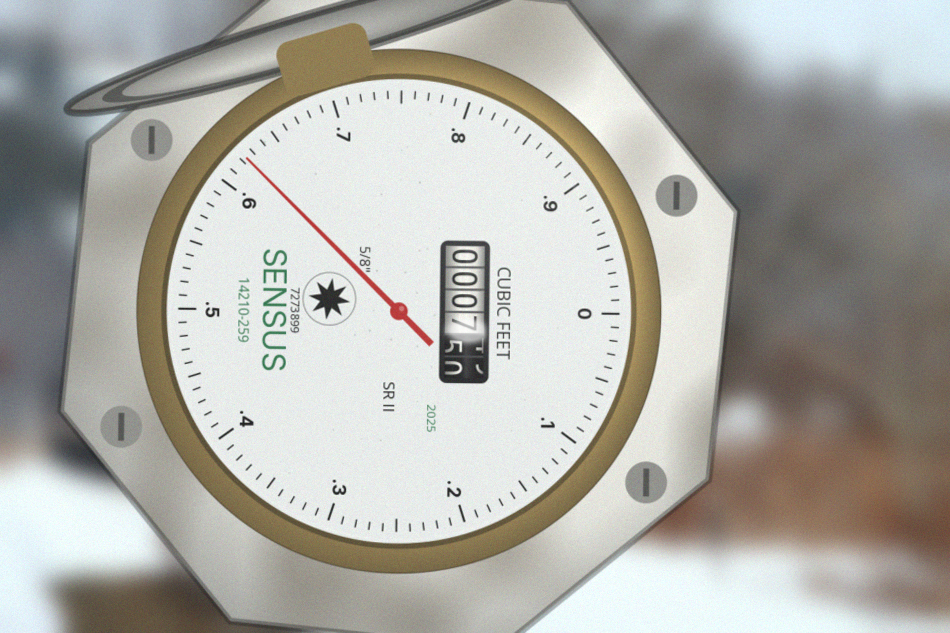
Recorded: 749.62 ft³
